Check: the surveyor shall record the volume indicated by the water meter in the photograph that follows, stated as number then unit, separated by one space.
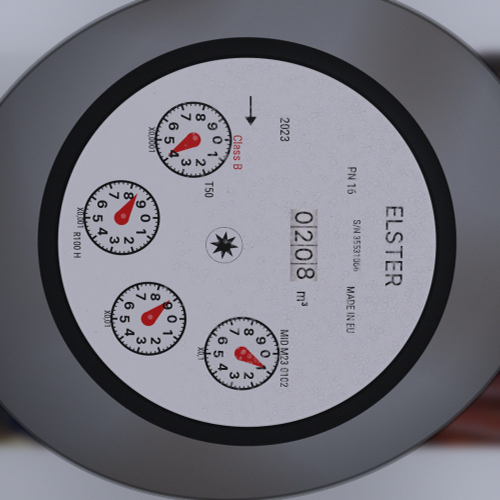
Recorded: 208.0884 m³
